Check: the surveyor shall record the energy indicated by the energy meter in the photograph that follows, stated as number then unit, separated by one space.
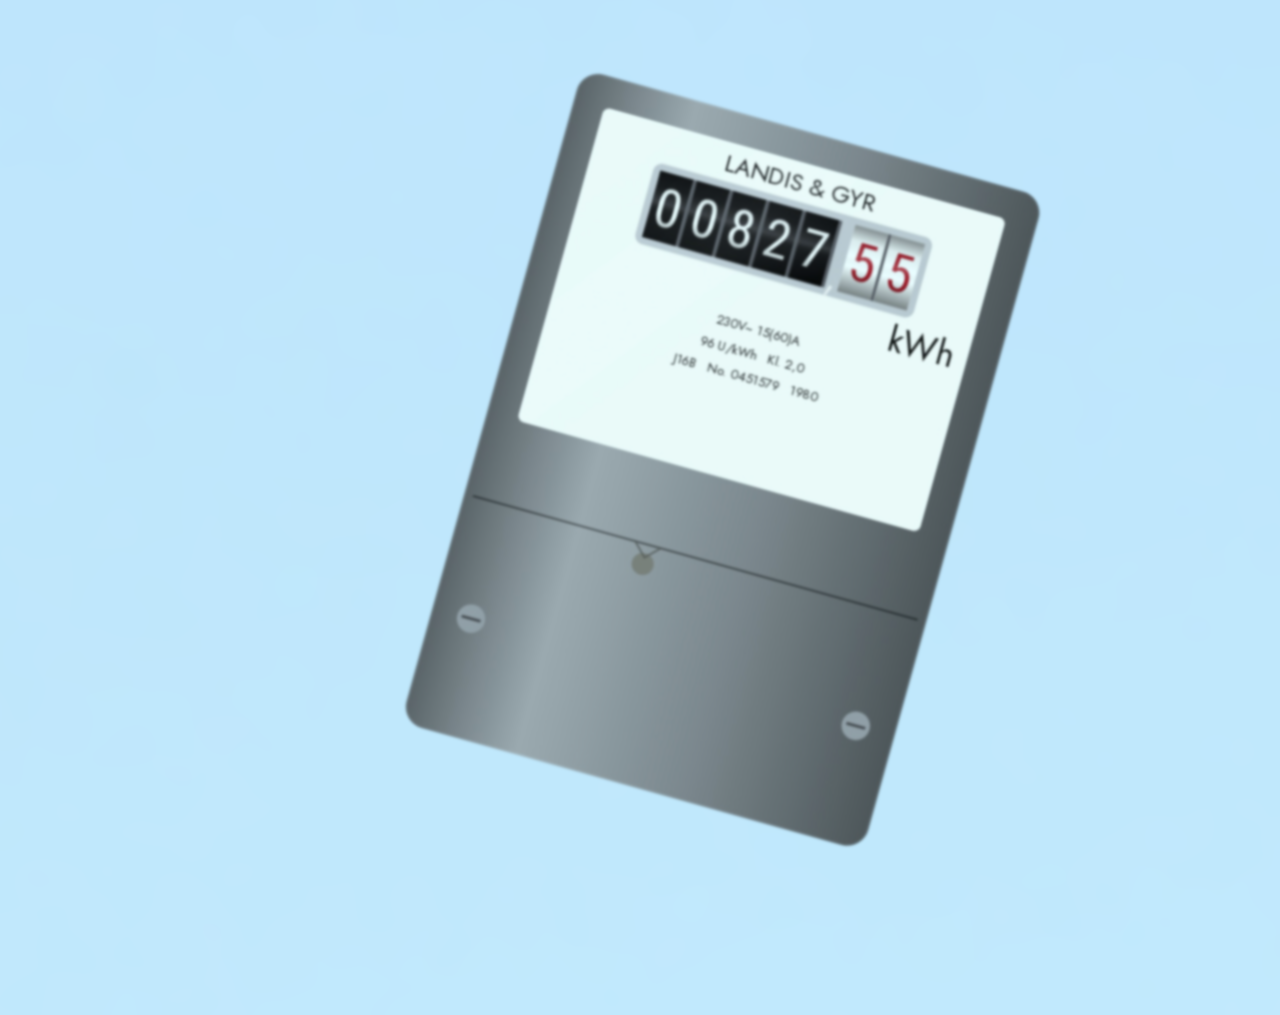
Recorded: 827.55 kWh
